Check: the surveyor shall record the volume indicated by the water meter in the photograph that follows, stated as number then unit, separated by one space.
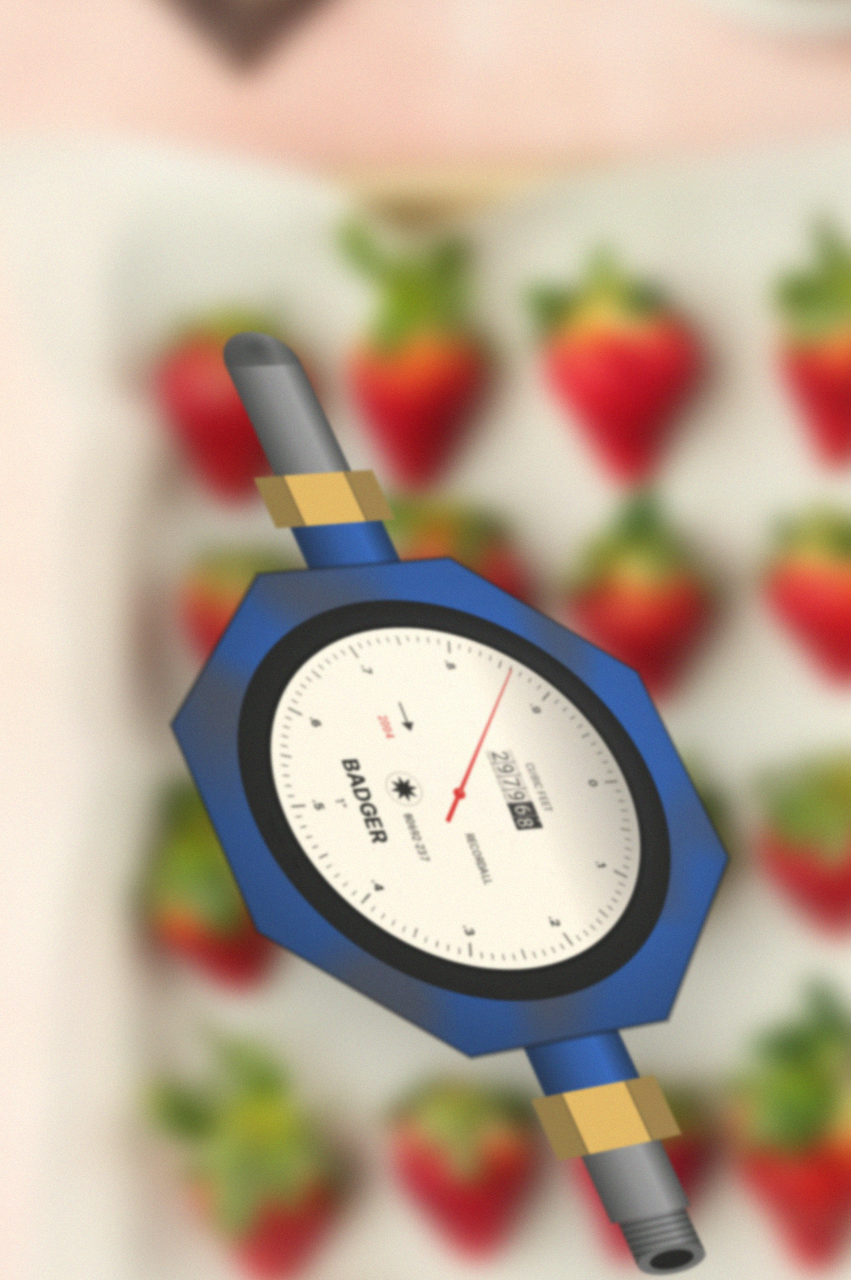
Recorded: 297967.86 ft³
